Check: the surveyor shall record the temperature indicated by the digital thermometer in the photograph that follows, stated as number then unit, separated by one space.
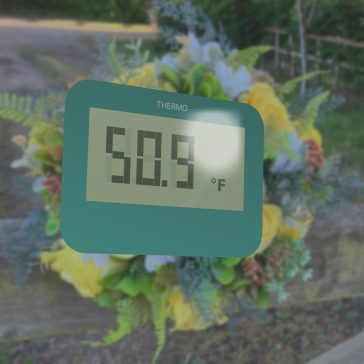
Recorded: 50.9 °F
